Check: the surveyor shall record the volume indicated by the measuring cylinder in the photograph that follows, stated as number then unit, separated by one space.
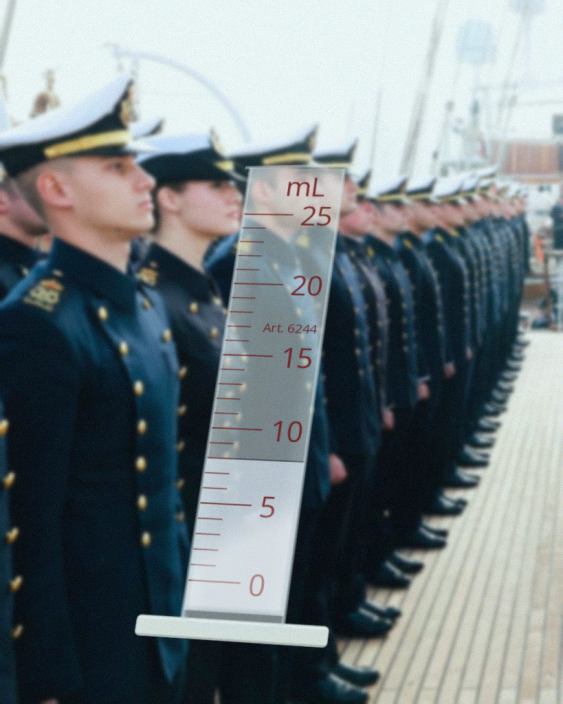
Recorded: 8 mL
